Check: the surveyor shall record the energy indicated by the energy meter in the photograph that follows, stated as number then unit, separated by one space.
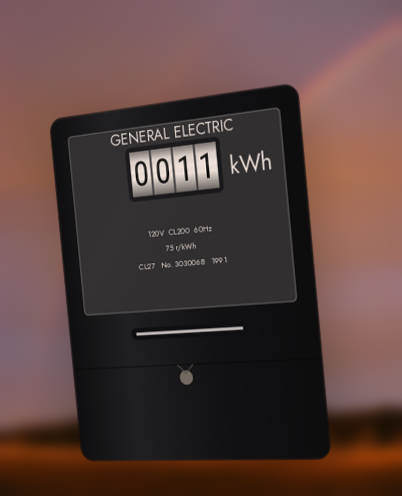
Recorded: 11 kWh
